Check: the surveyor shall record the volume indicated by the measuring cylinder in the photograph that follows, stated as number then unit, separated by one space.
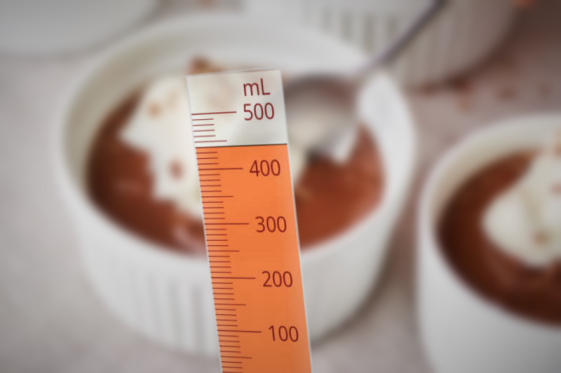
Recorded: 440 mL
